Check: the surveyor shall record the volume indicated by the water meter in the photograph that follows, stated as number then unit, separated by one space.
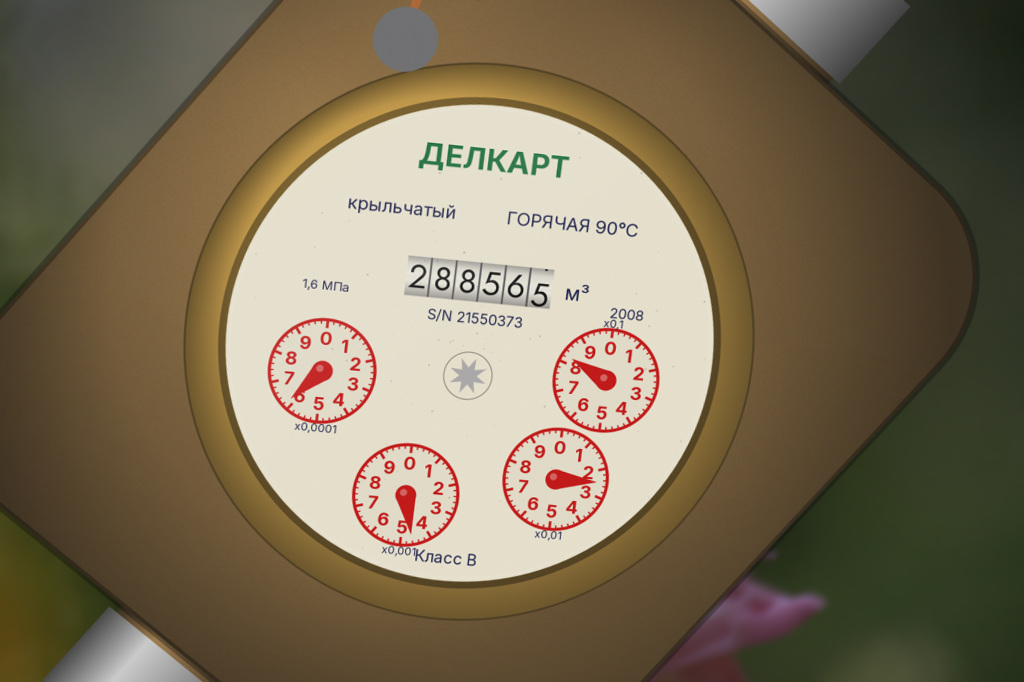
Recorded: 288564.8246 m³
